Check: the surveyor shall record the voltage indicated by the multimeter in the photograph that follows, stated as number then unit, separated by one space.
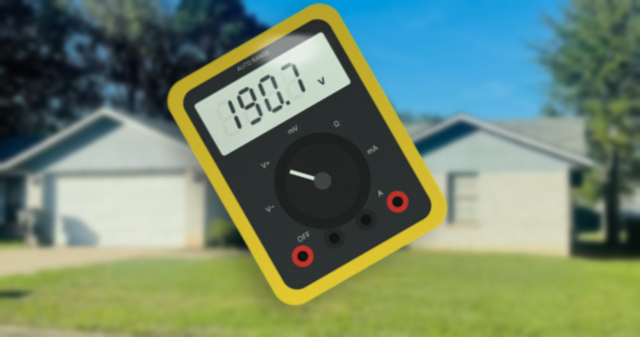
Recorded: 190.7 V
